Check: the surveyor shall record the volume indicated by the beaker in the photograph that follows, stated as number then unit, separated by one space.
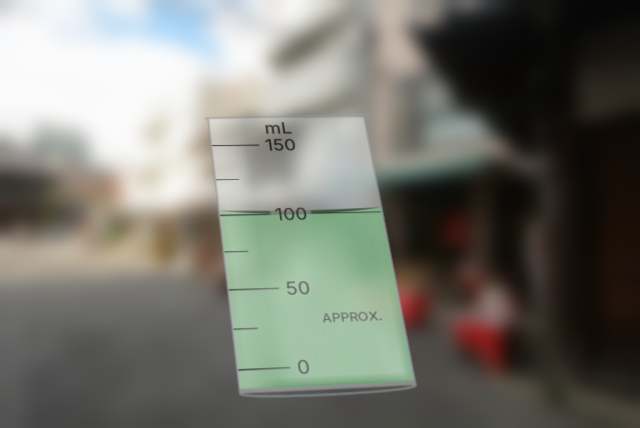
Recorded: 100 mL
